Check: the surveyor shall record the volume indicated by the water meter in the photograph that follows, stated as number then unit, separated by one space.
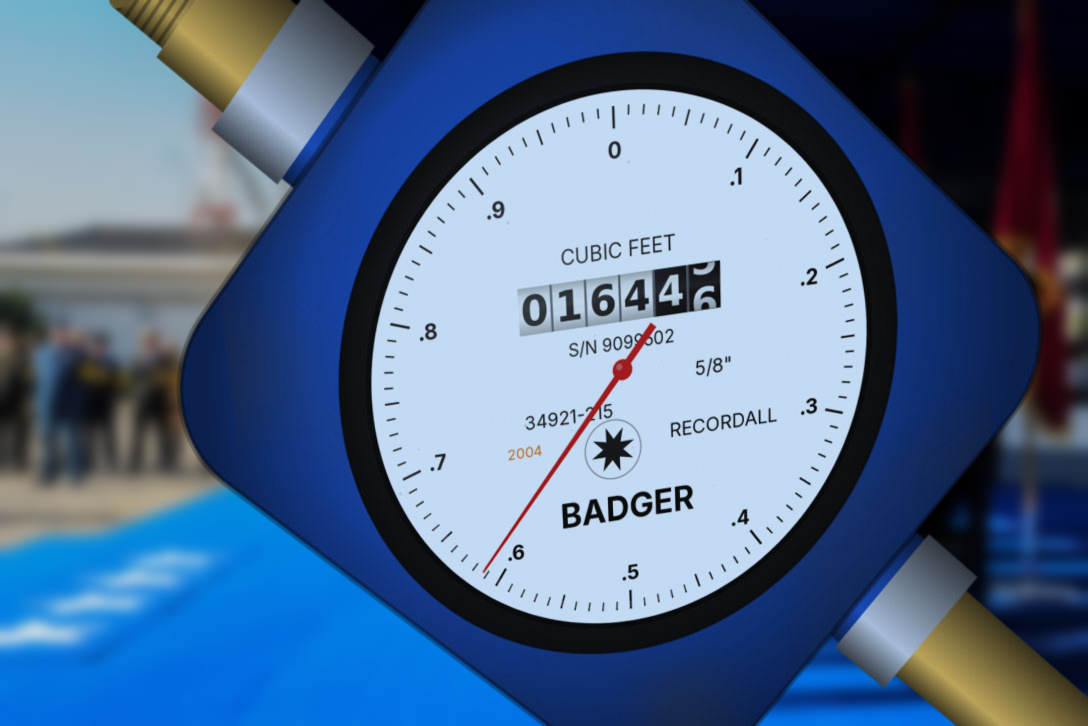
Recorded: 16445.61 ft³
